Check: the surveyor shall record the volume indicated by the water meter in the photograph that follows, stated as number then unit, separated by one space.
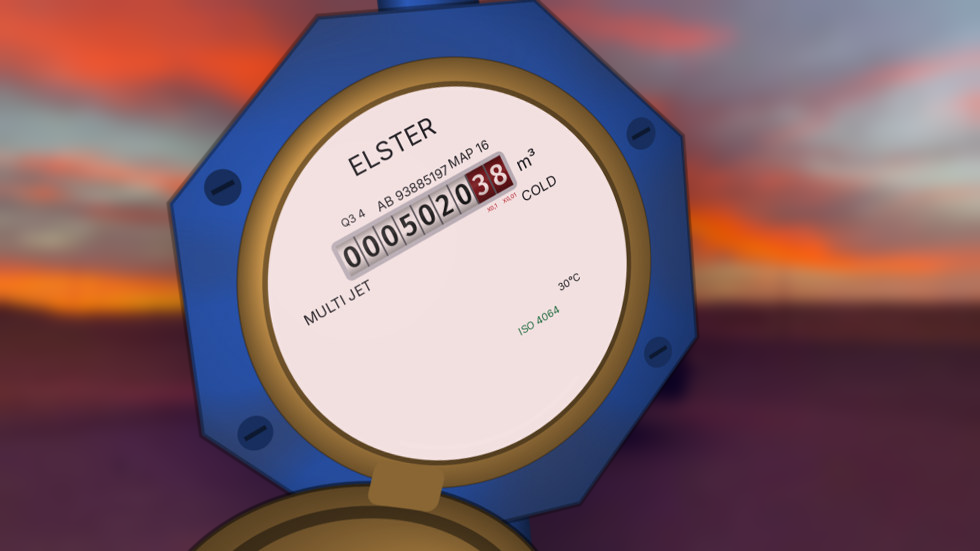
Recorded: 5020.38 m³
